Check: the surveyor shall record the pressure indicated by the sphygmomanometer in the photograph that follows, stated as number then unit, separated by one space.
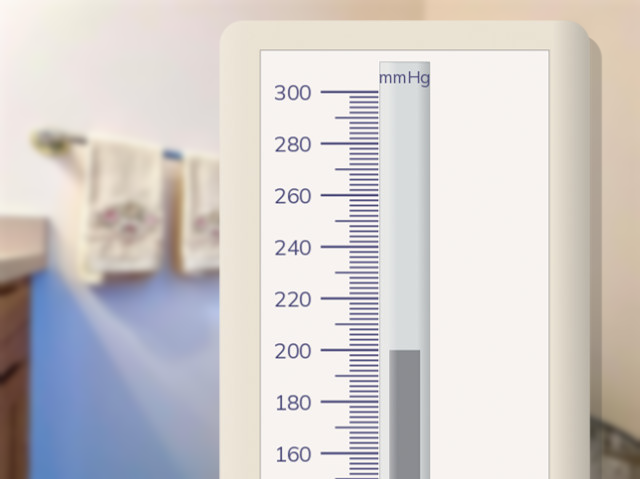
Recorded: 200 mmHg
